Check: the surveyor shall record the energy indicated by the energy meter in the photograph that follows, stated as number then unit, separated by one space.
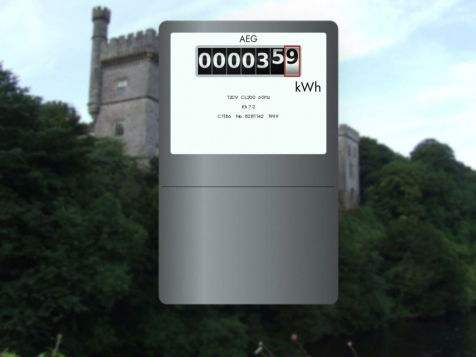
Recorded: 35.9 kWh
